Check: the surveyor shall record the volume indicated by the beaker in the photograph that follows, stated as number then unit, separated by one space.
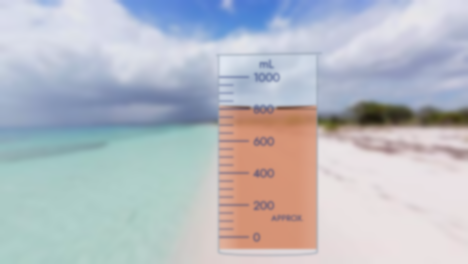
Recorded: 800 mL
